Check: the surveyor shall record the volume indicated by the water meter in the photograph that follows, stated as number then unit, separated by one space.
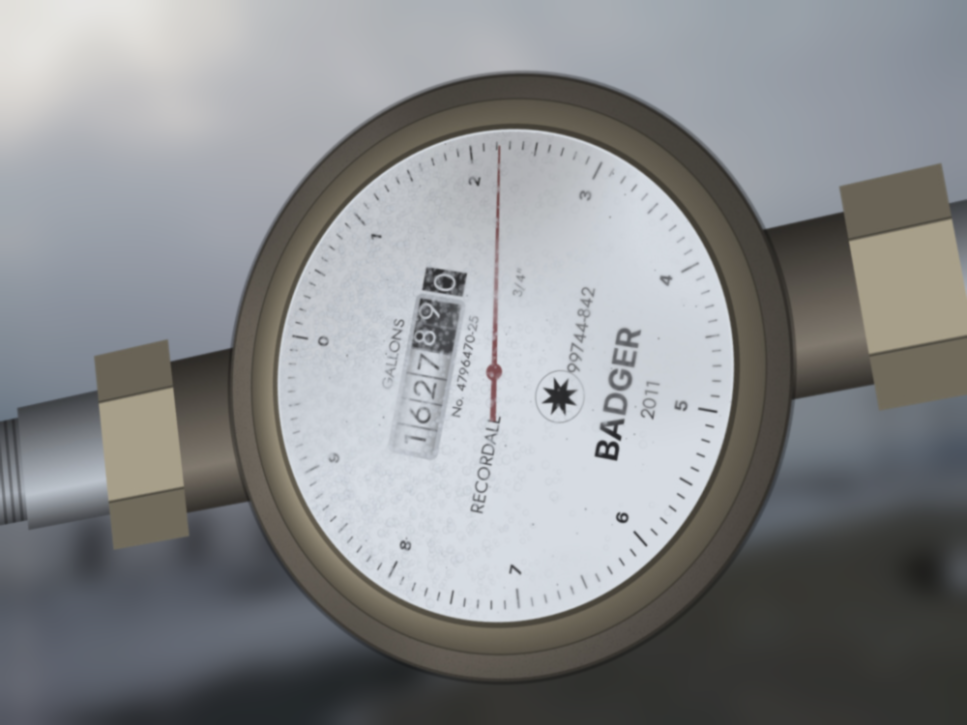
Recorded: 1627892.2 gal
